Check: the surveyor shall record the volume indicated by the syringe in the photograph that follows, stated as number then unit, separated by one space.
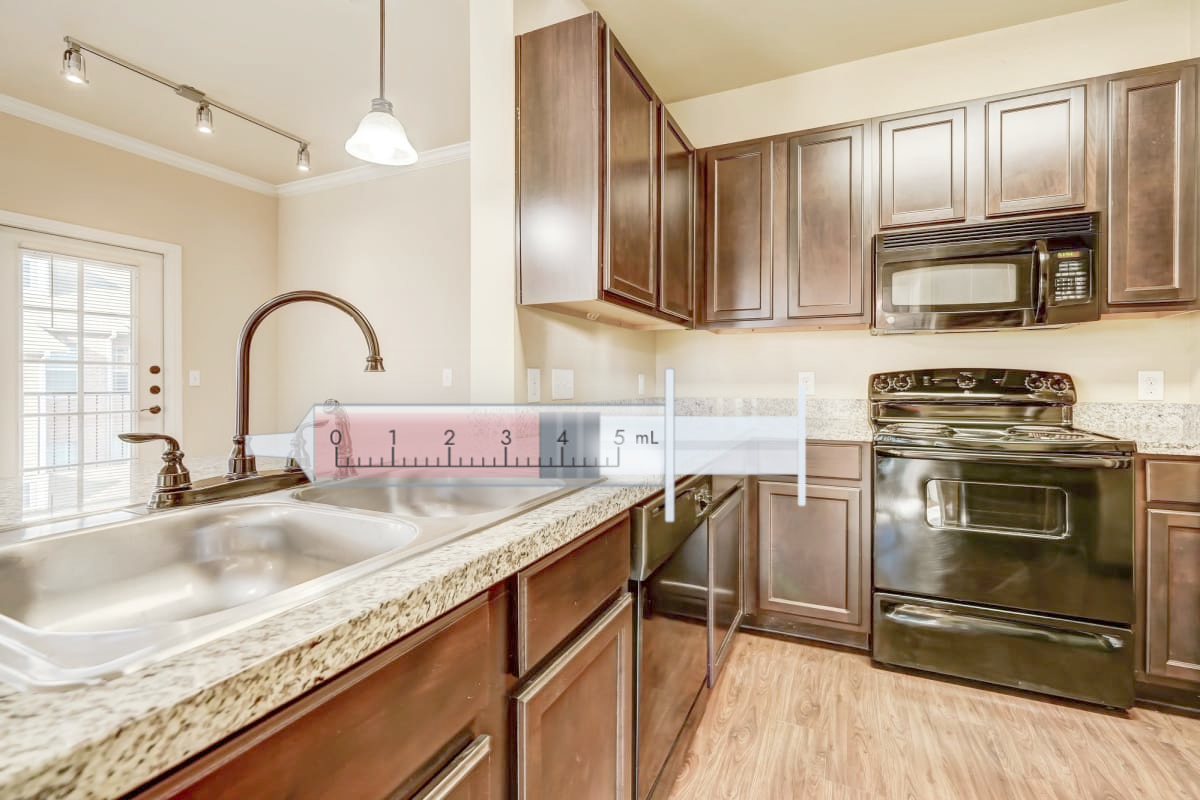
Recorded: 3.6 mL
